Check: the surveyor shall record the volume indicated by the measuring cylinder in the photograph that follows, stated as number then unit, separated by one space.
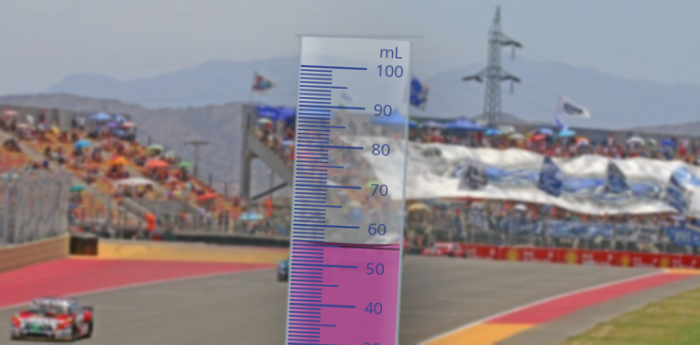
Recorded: 55 mL
